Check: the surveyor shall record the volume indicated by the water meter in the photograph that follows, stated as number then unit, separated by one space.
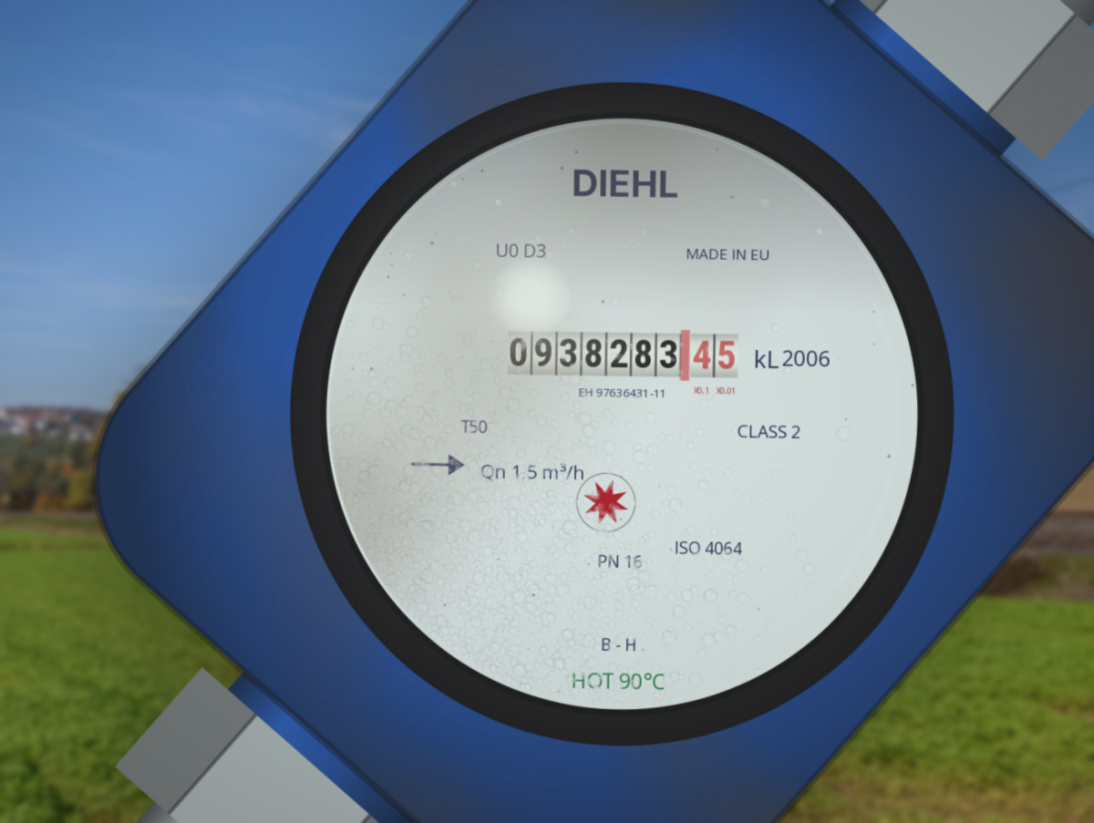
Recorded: 938283.45 kL
